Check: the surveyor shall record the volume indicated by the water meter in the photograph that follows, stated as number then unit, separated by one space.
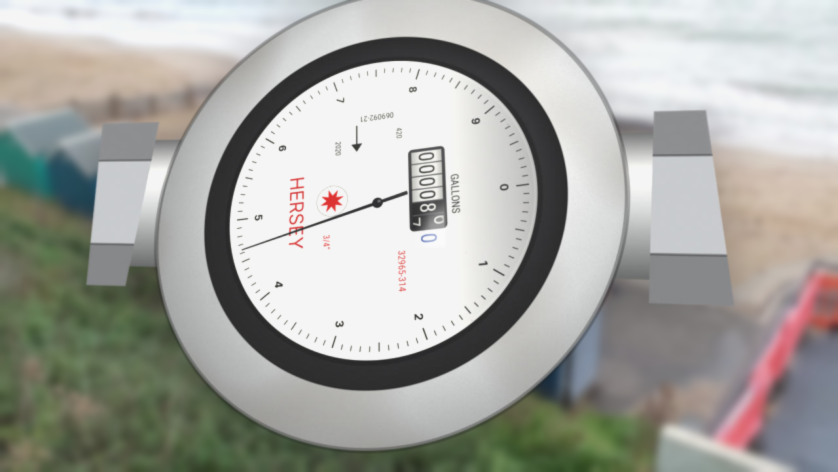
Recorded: 864.6 gal
